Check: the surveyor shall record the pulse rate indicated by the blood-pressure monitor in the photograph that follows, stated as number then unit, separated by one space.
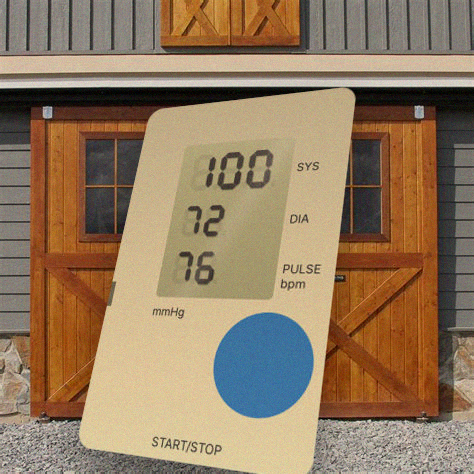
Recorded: 76 bpm
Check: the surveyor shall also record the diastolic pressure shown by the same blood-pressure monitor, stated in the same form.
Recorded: 72 mmHg
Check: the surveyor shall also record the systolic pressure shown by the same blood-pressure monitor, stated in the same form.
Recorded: 100 mmHg
